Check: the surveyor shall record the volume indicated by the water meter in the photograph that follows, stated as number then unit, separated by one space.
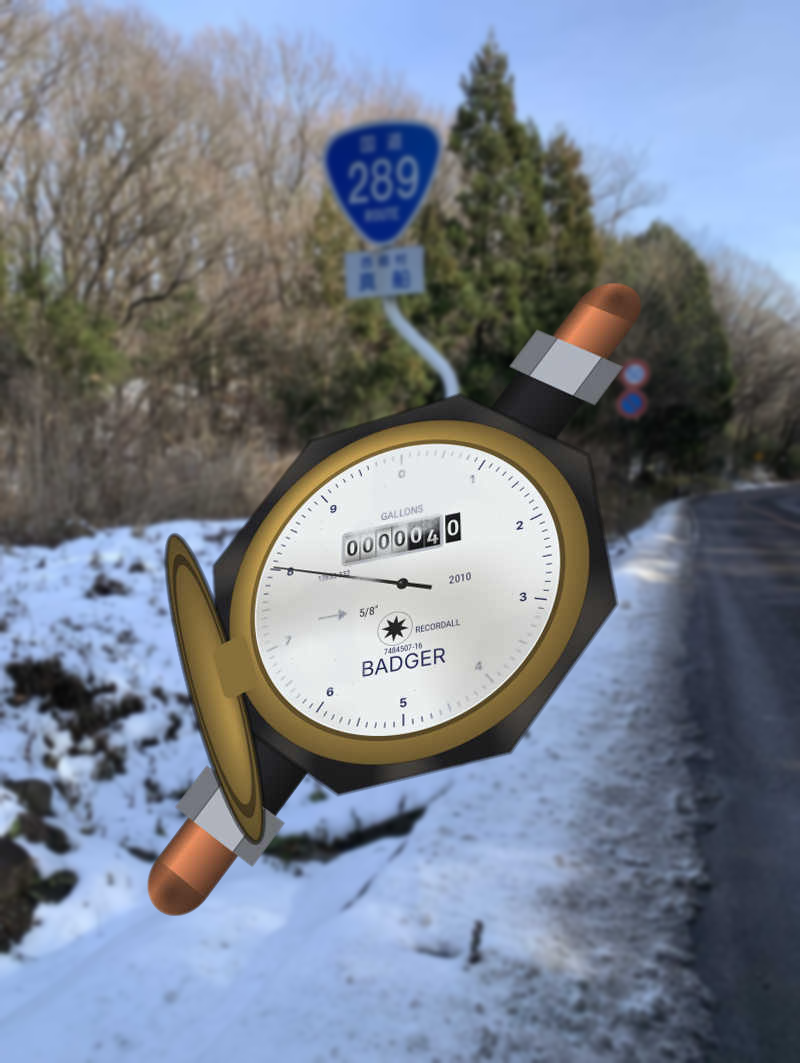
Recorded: 38.0 gal
